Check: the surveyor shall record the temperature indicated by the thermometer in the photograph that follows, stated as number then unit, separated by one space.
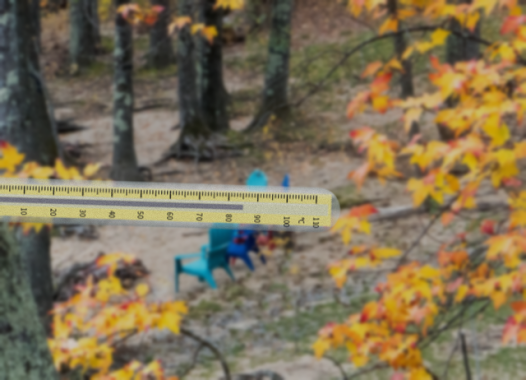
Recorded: 85 °C
